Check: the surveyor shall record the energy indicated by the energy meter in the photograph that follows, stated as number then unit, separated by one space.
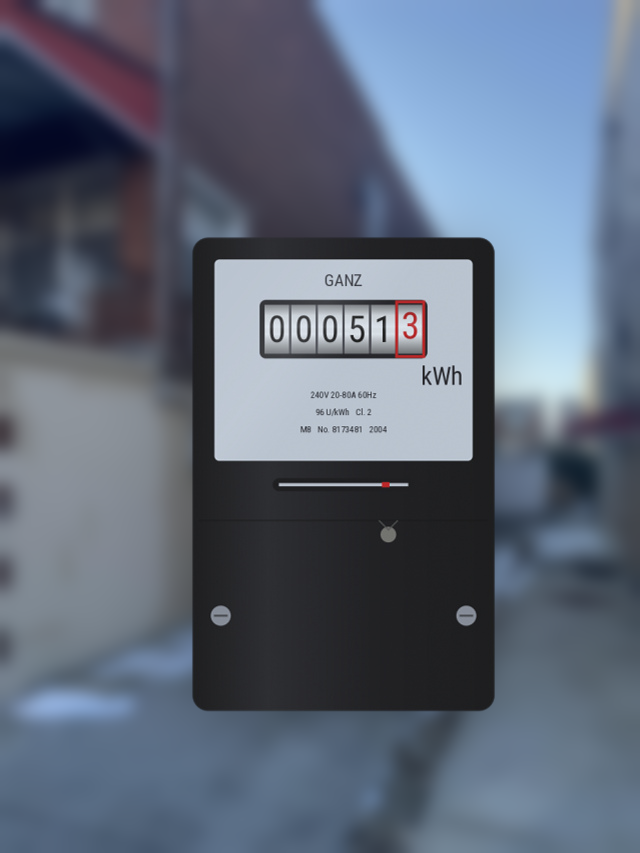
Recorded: 51.3 kWh
